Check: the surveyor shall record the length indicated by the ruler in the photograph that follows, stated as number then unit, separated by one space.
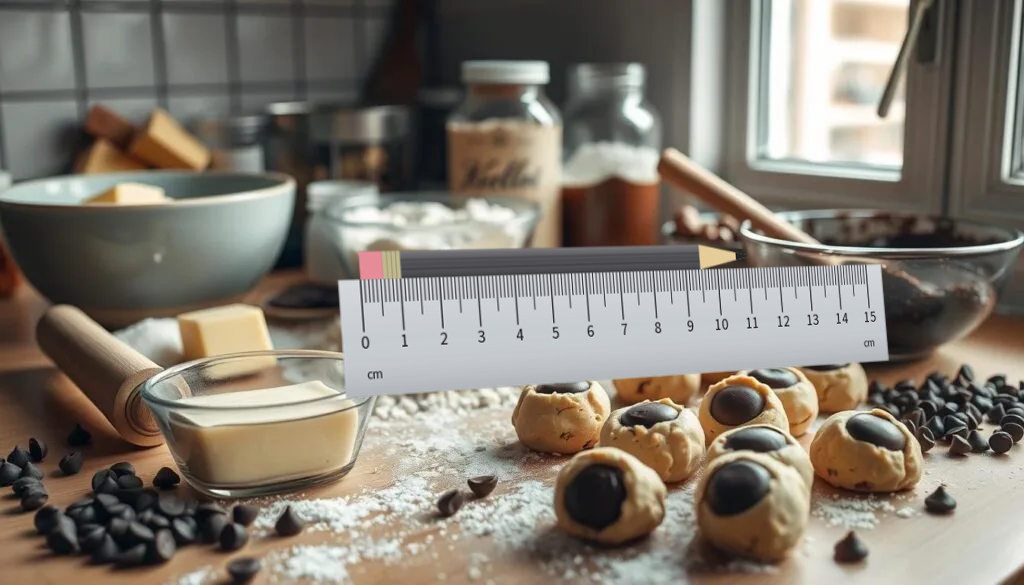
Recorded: 11 cm
